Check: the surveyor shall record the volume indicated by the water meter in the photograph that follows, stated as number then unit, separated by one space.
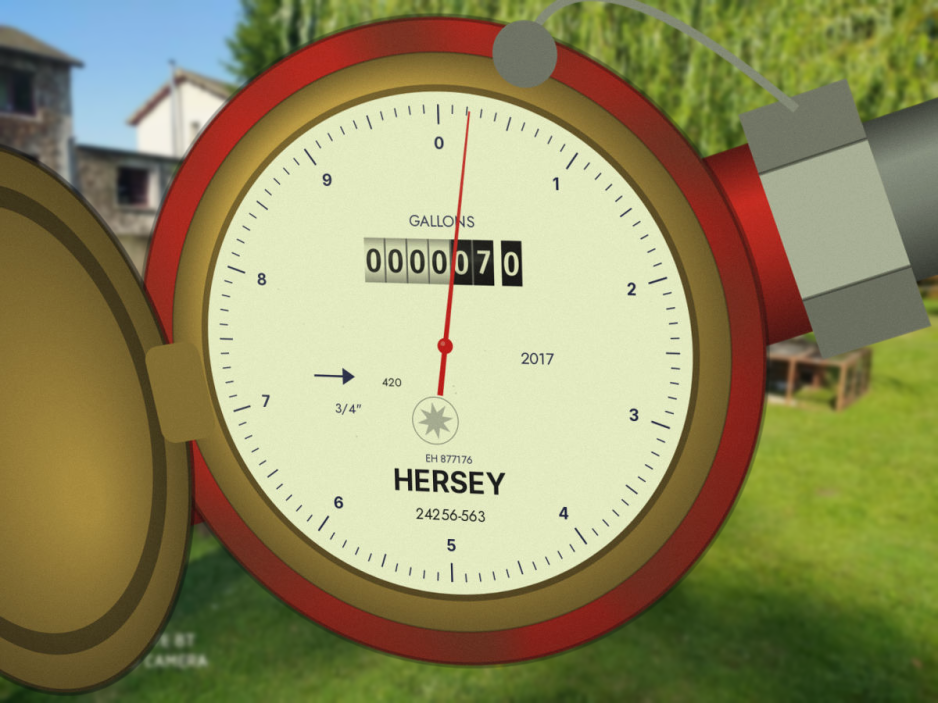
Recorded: 70.2 gal
